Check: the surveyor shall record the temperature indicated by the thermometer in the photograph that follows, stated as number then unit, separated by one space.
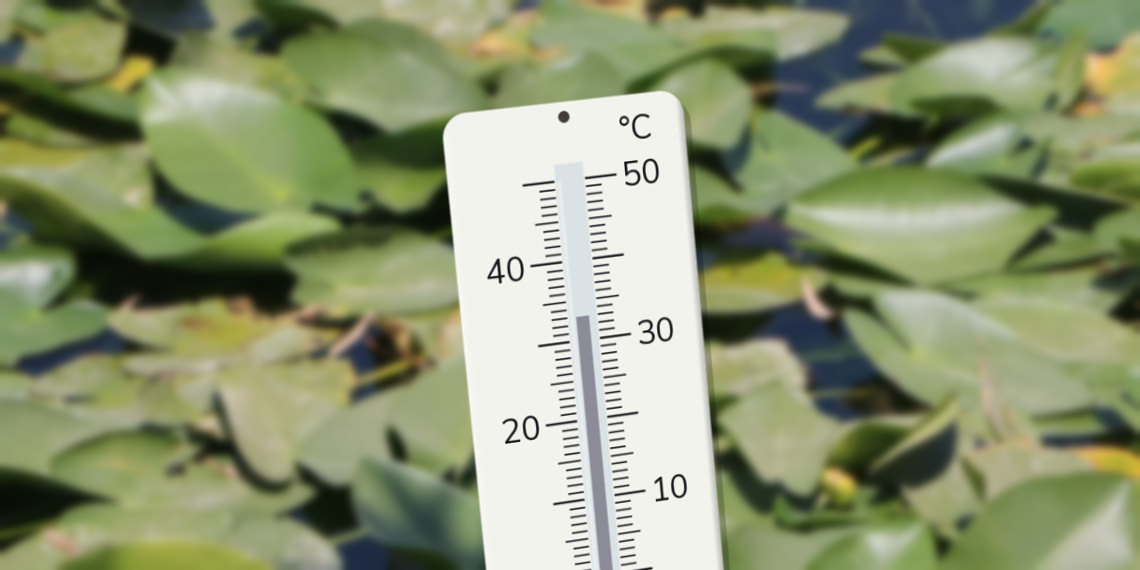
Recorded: 33 °C
